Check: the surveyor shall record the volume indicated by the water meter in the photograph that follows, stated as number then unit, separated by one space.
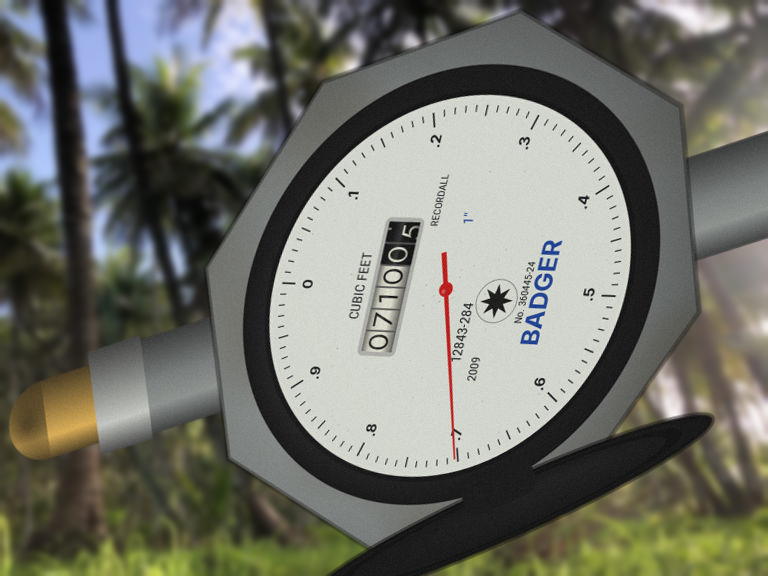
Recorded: 71004.70 ft³
